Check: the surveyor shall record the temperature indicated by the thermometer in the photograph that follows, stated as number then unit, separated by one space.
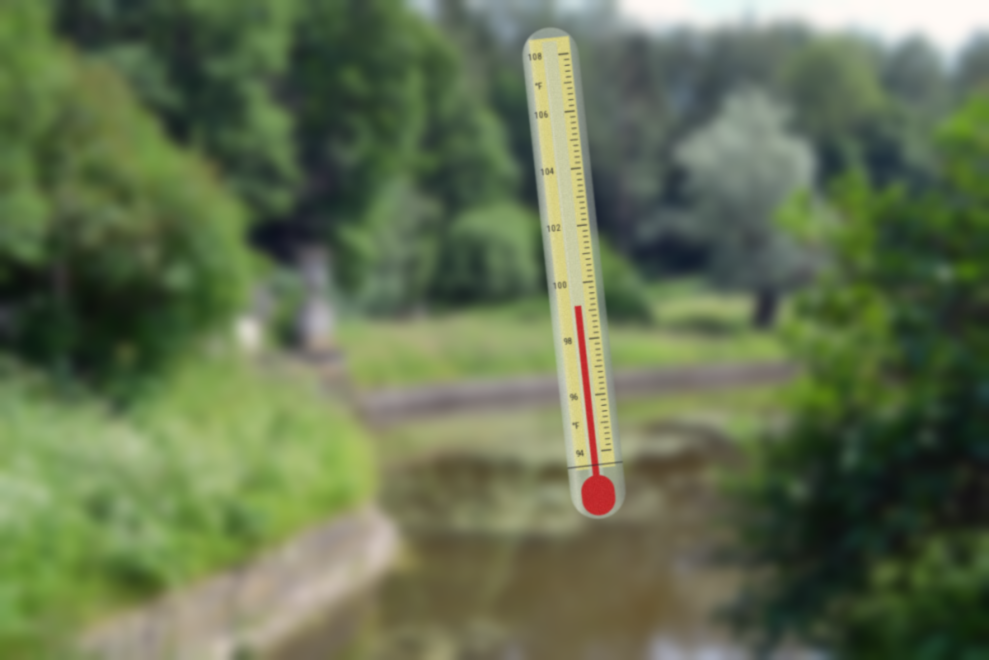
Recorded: 99.2 °F
